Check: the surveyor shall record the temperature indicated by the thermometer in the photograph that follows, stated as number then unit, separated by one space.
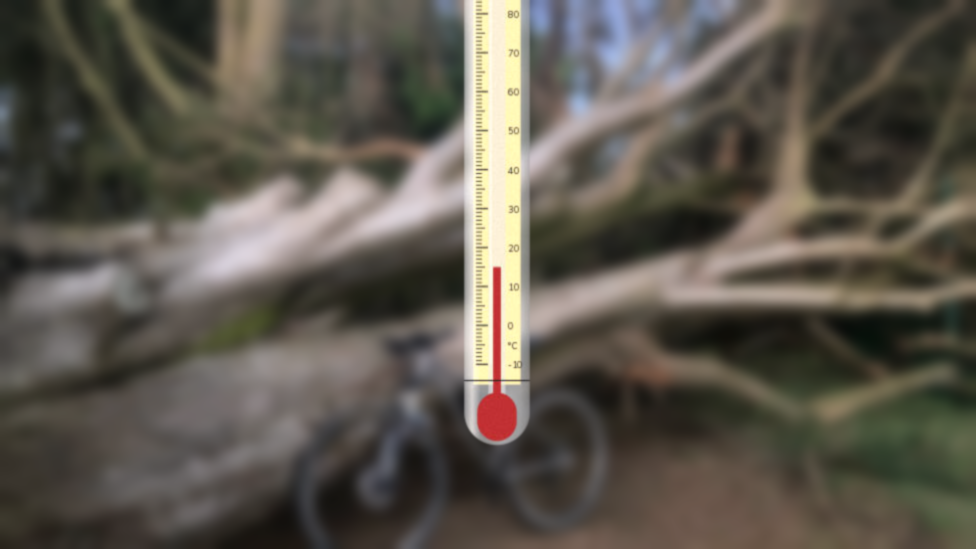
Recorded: 15 °C
